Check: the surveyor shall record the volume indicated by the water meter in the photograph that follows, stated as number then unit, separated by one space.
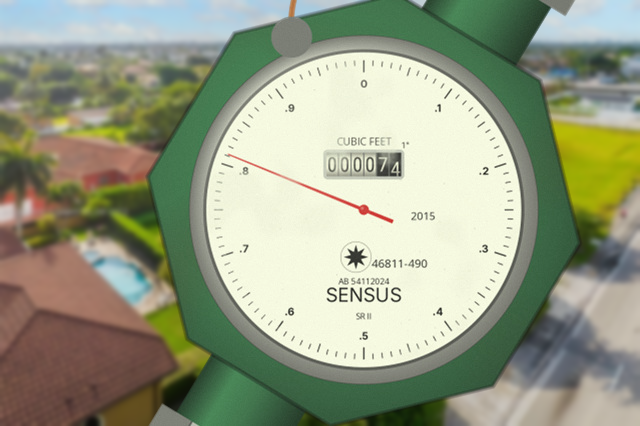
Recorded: 73.81 ft³
